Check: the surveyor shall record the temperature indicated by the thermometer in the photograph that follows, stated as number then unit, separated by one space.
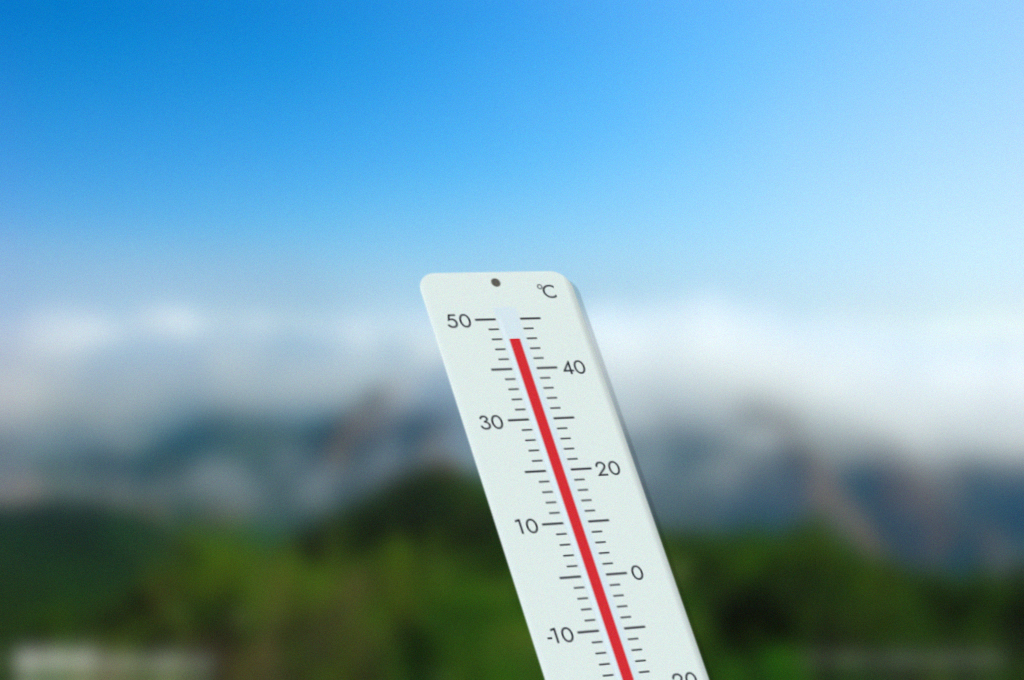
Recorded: 46 °C
